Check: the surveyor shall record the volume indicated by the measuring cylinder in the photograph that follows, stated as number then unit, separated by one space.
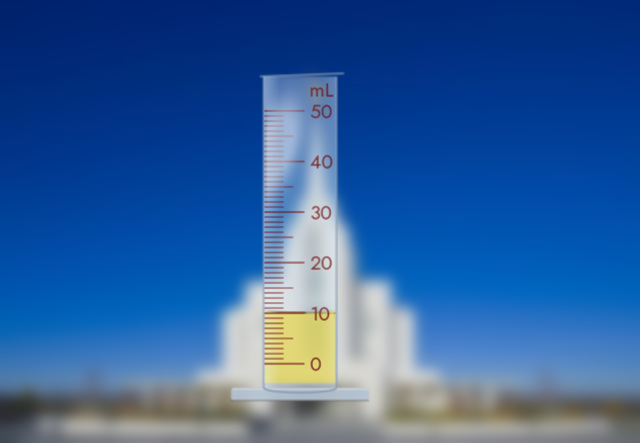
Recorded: 10 mL
